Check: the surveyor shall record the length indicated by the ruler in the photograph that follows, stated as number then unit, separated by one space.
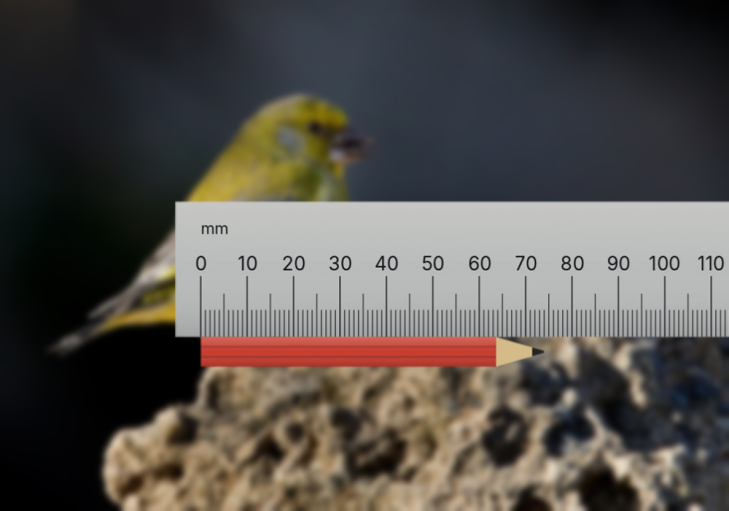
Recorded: 74 mm
